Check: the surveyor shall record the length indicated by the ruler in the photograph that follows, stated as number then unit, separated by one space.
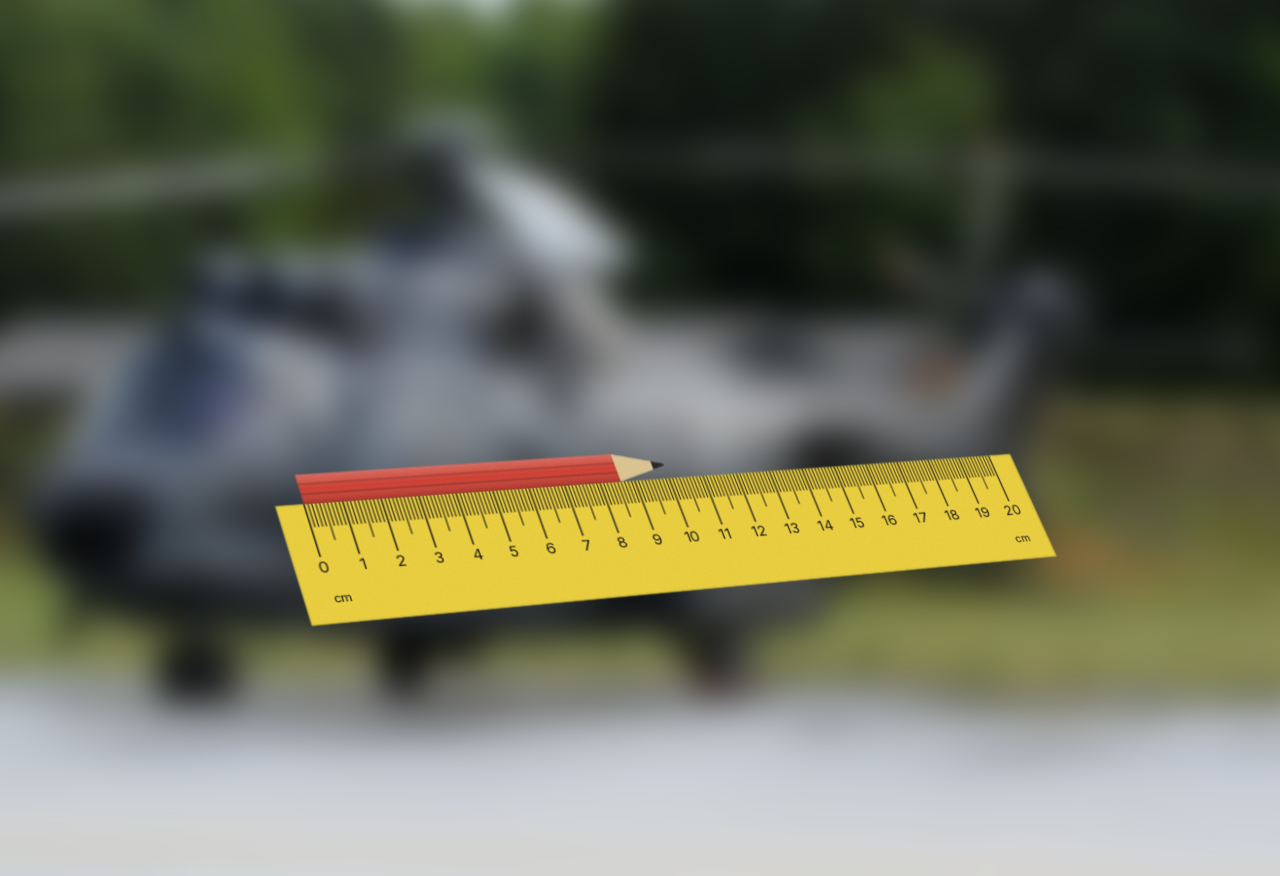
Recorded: 10 cm
